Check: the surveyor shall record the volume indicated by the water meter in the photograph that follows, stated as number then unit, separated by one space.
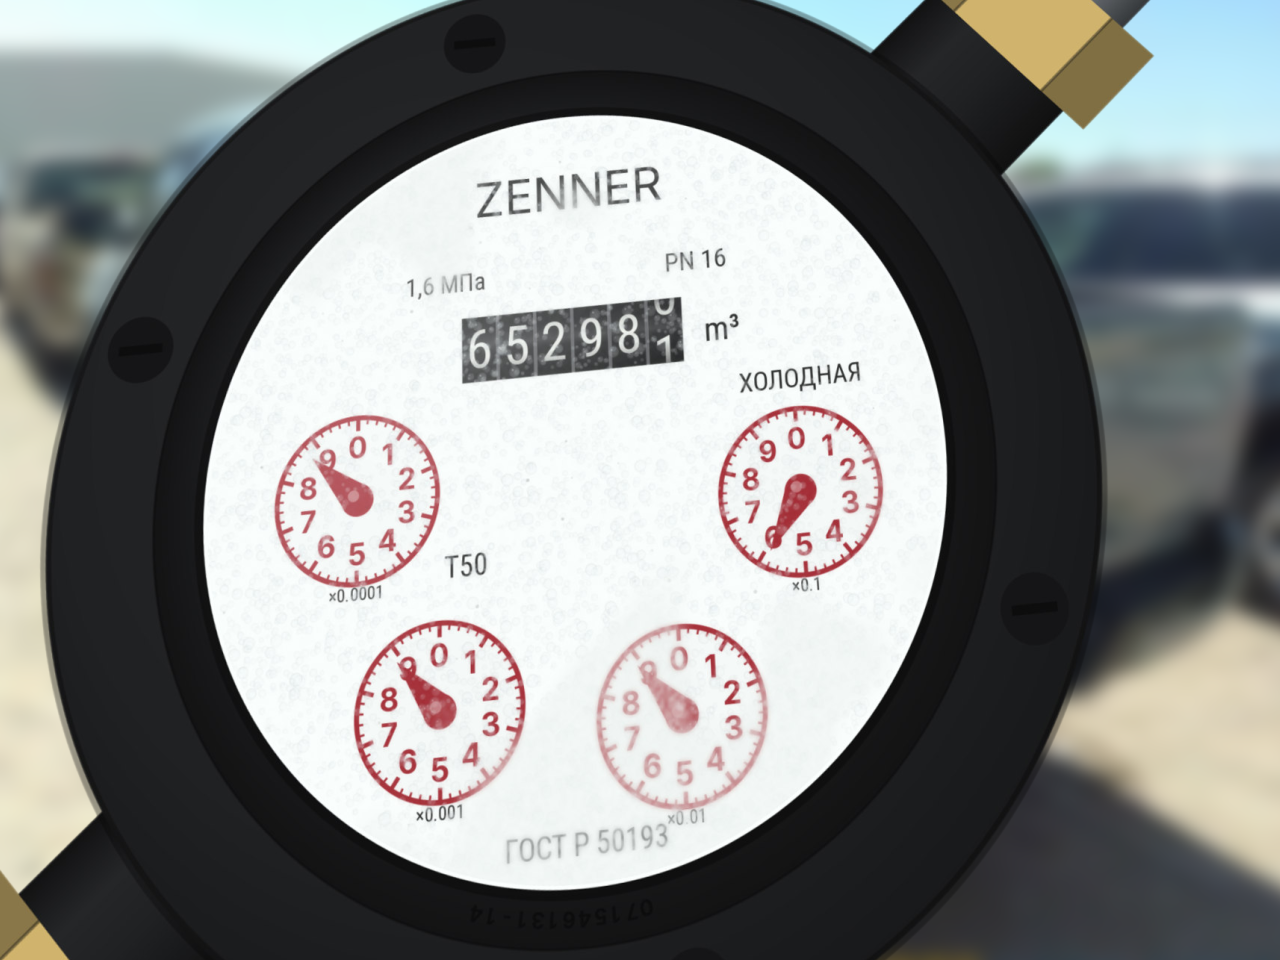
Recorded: 652980.5888 m³
